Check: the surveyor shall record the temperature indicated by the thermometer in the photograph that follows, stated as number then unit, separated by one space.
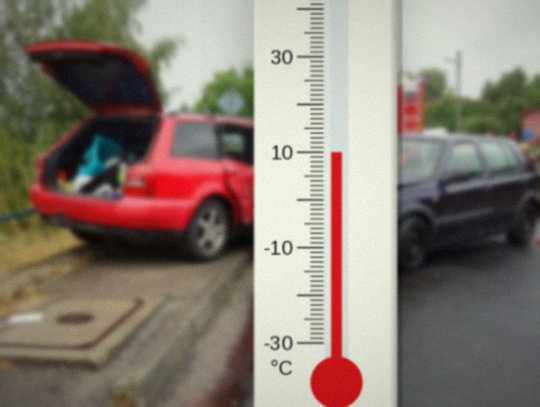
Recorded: 10 °C
